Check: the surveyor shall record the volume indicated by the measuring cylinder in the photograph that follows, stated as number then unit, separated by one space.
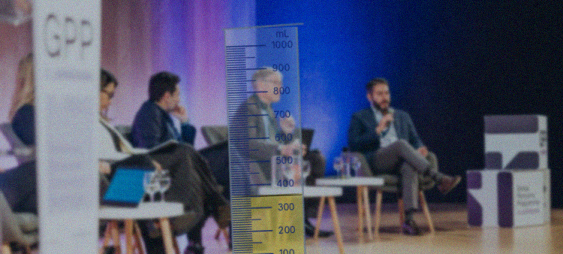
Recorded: 350 mL
